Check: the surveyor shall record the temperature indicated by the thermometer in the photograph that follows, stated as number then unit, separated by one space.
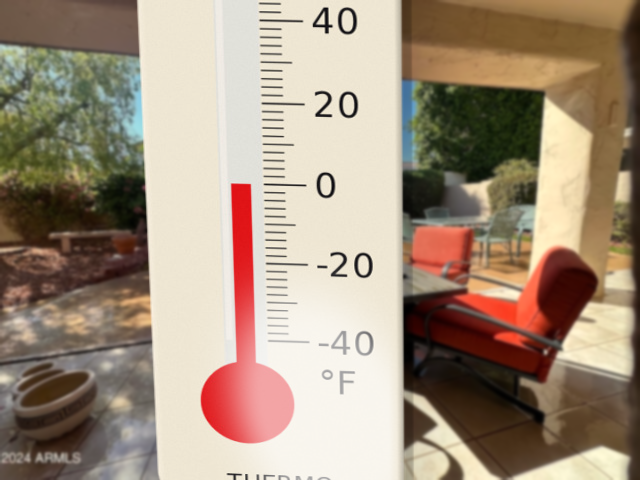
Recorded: 0 °F
